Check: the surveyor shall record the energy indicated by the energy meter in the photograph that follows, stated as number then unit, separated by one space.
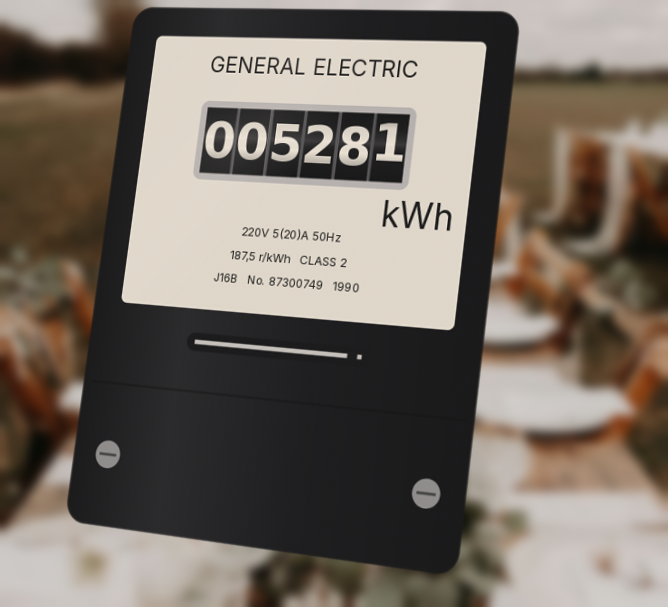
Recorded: 5281 kWh
